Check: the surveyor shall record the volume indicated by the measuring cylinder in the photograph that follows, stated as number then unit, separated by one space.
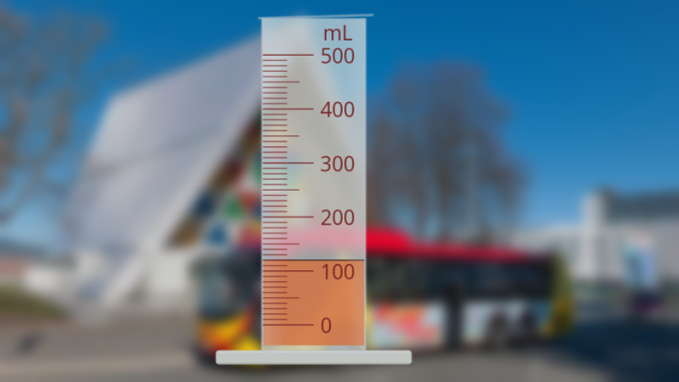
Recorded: 120 mL
